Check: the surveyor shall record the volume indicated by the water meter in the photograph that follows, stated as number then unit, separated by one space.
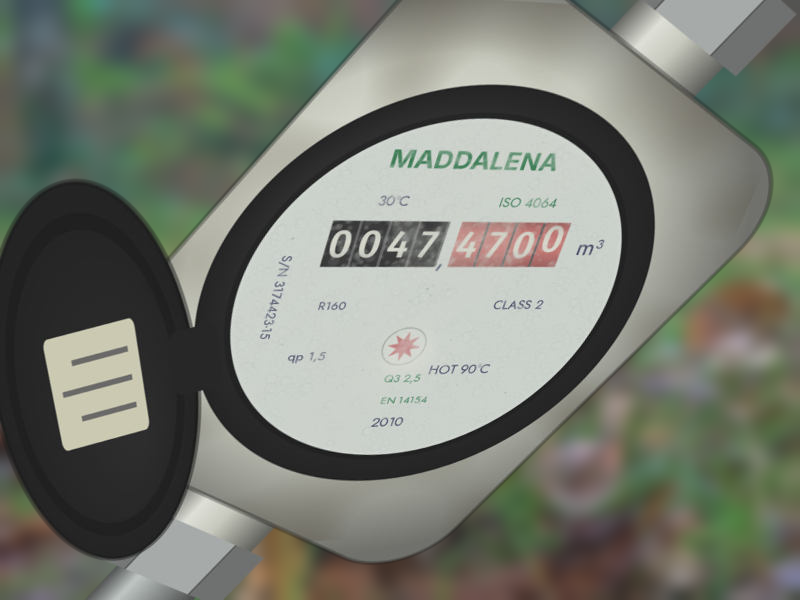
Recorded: 47.4700 m³
